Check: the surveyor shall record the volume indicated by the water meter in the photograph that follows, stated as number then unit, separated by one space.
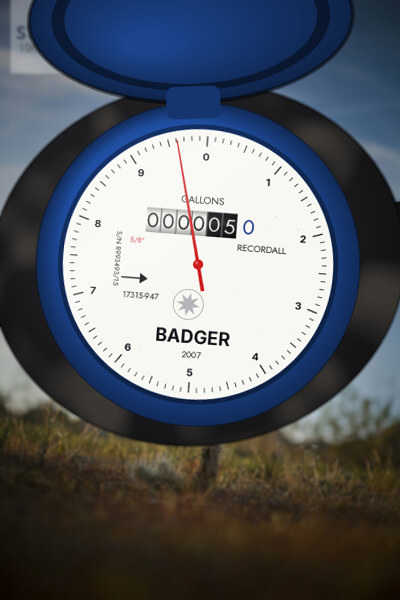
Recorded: 49.6 gal
